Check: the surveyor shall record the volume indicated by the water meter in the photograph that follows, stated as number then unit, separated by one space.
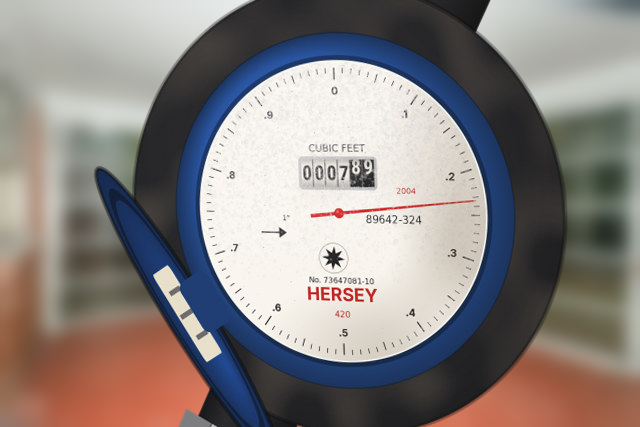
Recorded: 789.23 ft³
